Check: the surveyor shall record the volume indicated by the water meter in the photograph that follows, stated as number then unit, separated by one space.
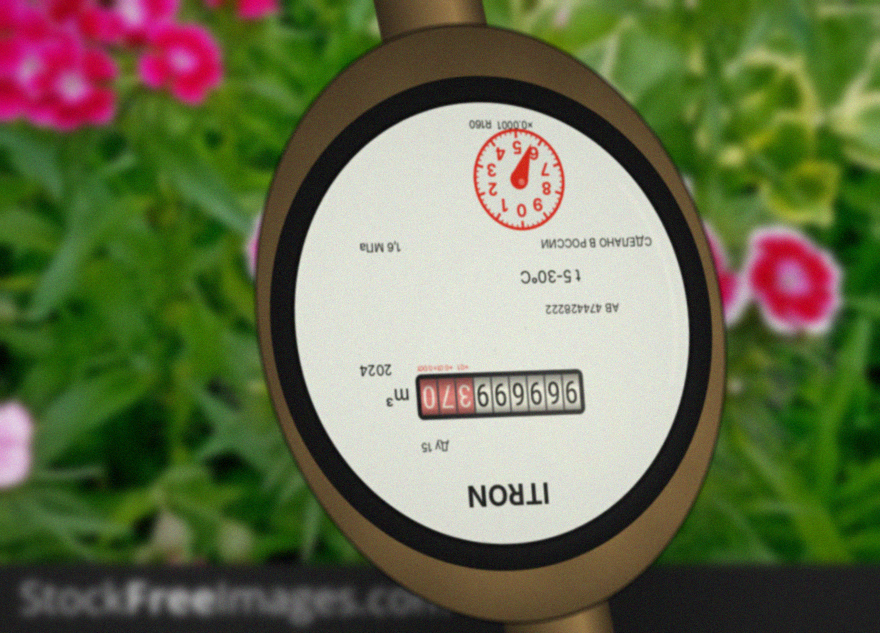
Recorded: 969699.3705 m³
